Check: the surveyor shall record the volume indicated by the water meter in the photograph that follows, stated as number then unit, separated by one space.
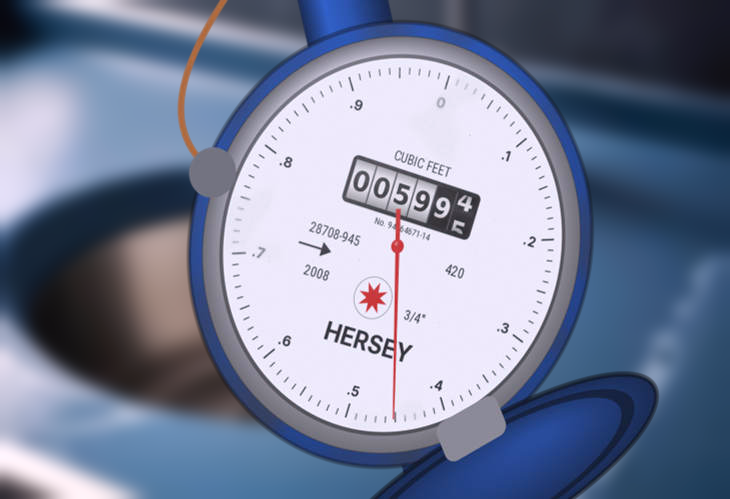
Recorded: 5994.45 ft³
